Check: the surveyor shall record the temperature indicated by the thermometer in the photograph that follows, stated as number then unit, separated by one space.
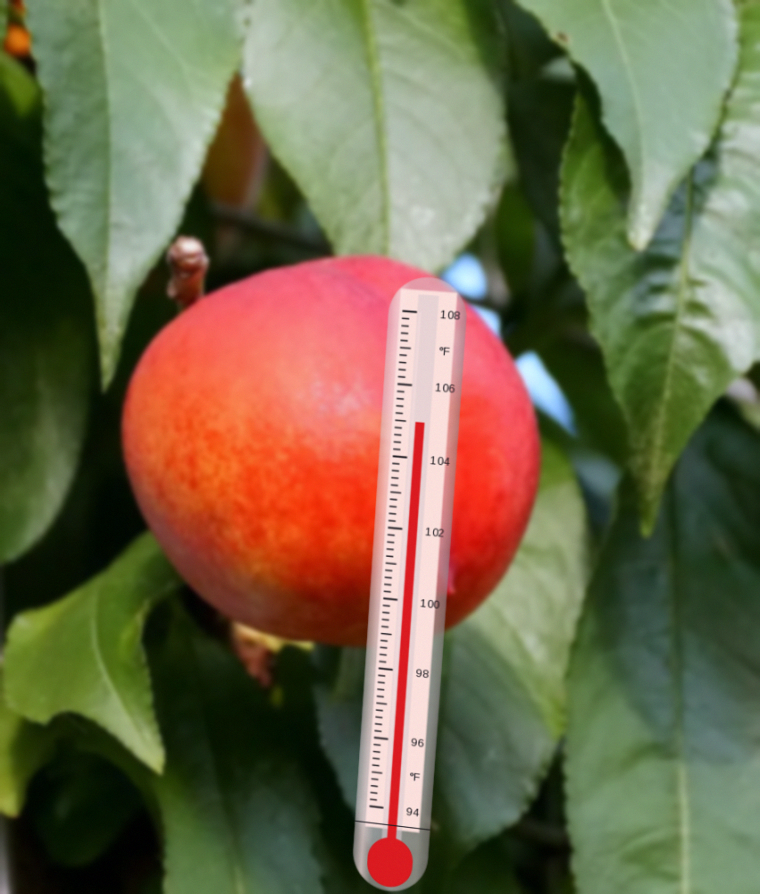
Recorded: 105 °F
